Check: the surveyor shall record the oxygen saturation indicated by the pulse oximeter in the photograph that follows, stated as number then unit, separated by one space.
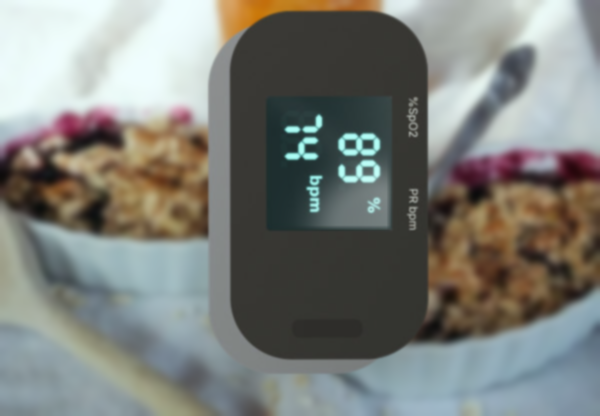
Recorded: 89 %
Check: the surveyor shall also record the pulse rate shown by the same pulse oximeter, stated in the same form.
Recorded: 74 bpm
